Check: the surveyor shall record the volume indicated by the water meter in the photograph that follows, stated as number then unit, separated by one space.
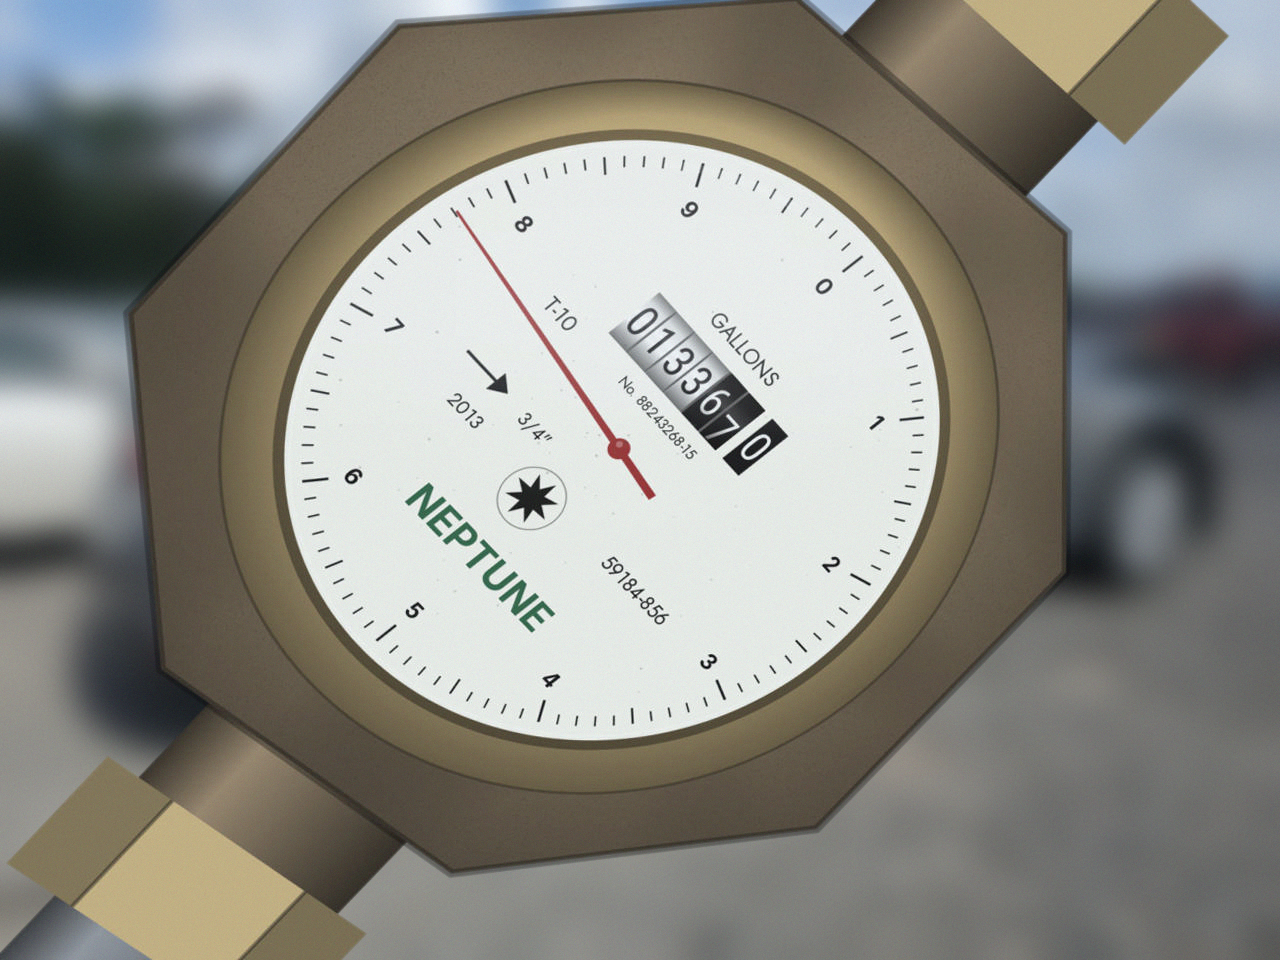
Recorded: 133667.7 gal
